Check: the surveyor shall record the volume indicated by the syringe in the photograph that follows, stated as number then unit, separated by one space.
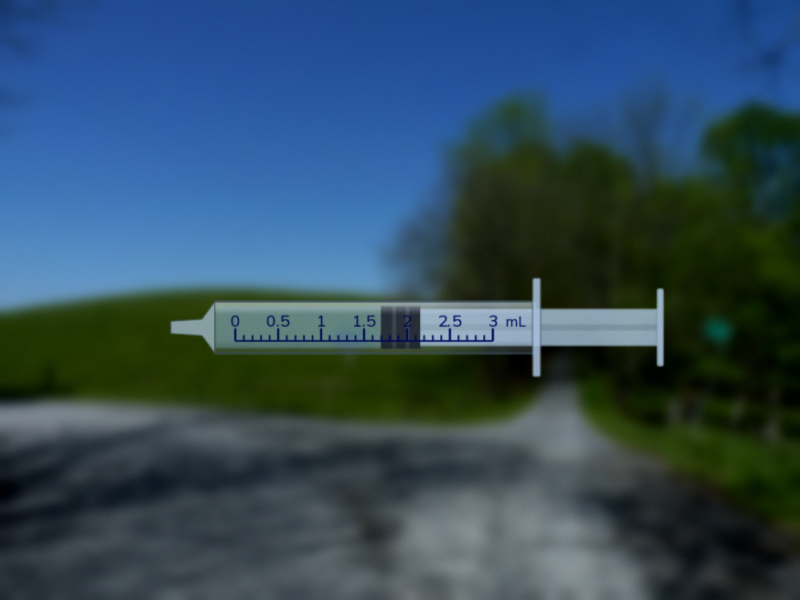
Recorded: 1.7 mL
